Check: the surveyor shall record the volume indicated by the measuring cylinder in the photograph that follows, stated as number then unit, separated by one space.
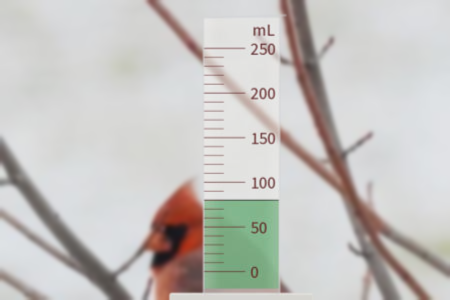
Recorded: 80 mL
